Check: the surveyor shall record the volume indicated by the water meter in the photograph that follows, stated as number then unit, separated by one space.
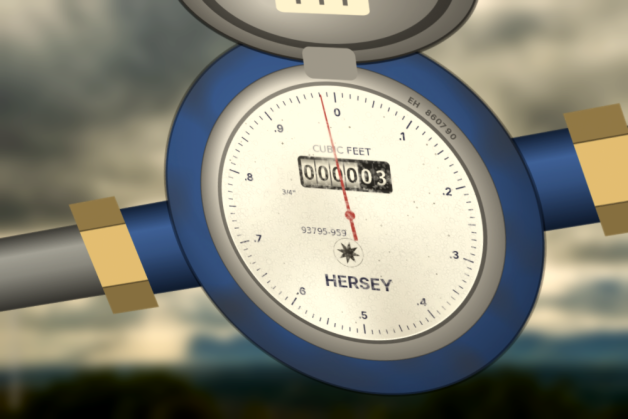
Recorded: 2.98 ft³
